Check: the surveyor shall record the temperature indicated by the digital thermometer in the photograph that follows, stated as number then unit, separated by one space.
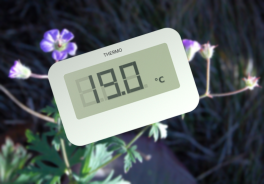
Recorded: 19.0 °C
